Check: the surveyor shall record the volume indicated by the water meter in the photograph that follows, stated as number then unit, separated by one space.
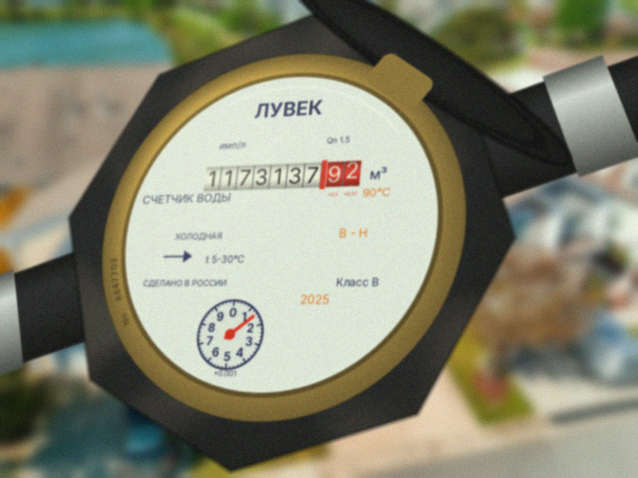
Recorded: 1173137.921 m³
